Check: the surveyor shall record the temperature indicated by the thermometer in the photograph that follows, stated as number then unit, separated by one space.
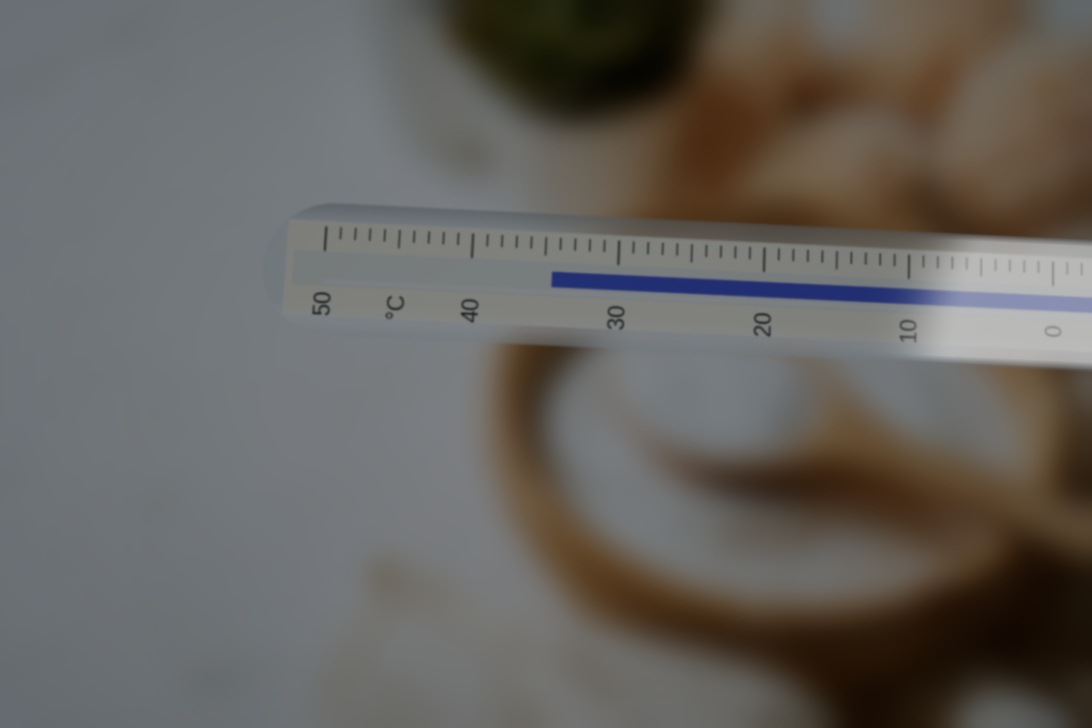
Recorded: 34.5 °C
